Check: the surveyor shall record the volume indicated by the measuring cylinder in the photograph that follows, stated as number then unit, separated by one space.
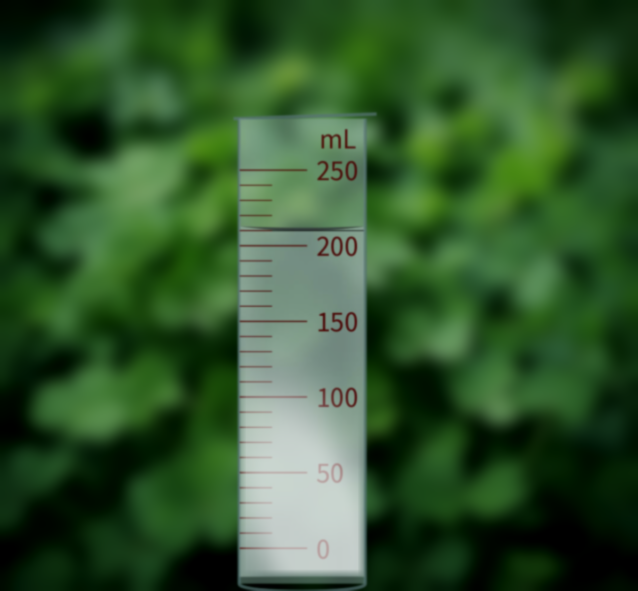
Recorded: 210 mL
